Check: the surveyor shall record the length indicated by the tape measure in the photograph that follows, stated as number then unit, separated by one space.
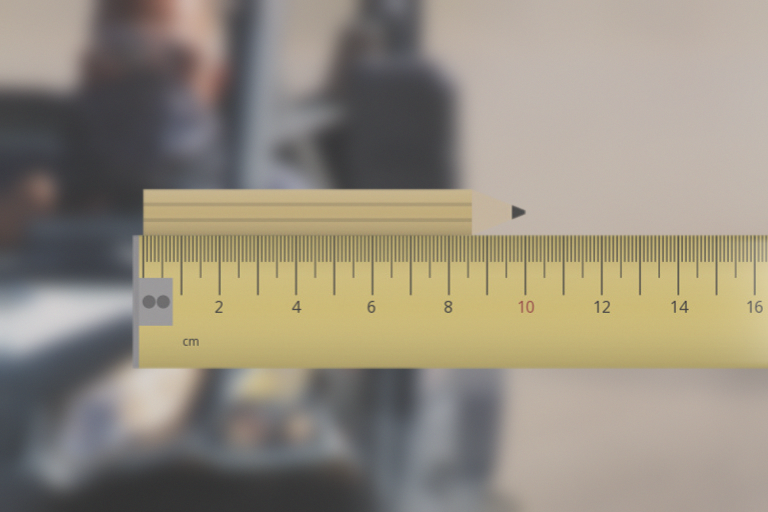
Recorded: 10 cm
